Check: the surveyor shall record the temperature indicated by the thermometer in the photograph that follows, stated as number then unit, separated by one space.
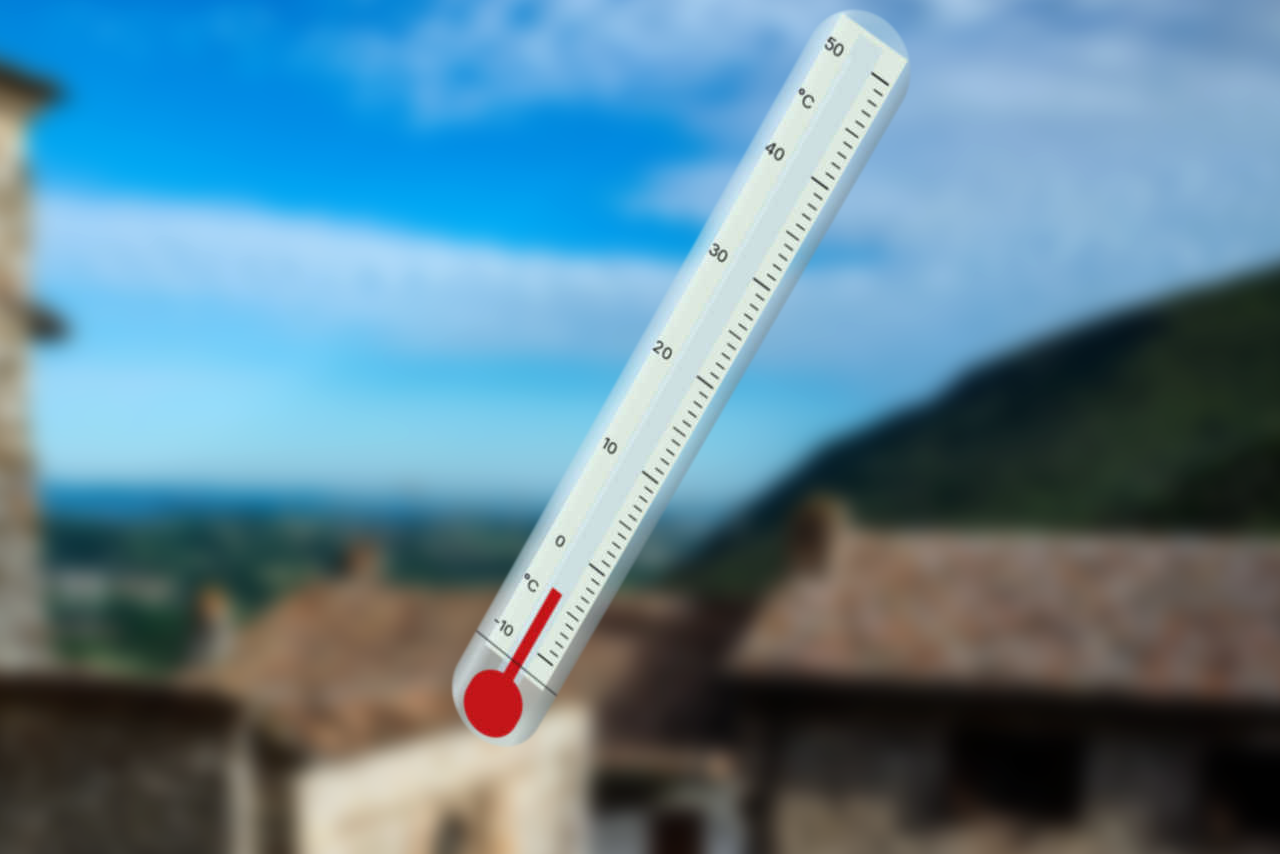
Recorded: -4 °C
